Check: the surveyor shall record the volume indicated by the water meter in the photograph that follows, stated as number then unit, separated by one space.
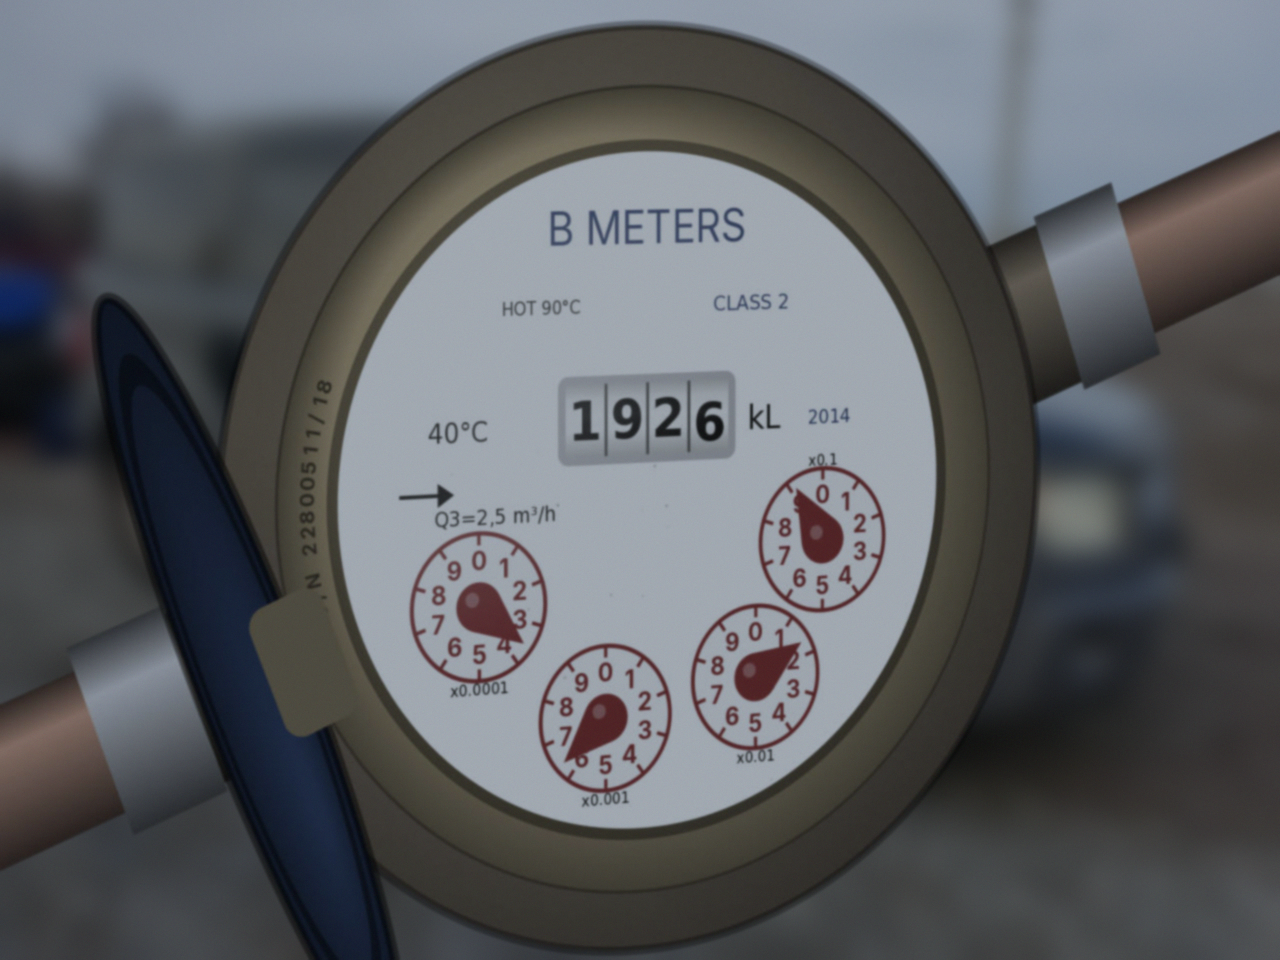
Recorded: 1925.9163 kL
